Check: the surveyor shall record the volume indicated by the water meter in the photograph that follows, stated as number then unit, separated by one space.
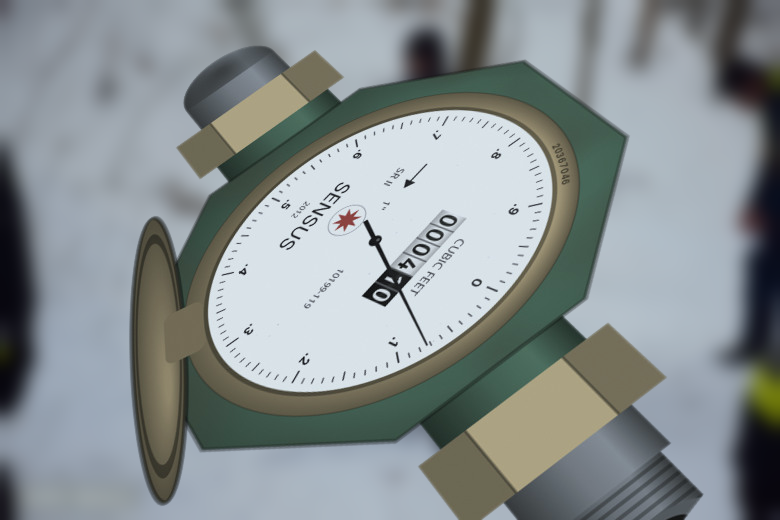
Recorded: 410.07 ft³
